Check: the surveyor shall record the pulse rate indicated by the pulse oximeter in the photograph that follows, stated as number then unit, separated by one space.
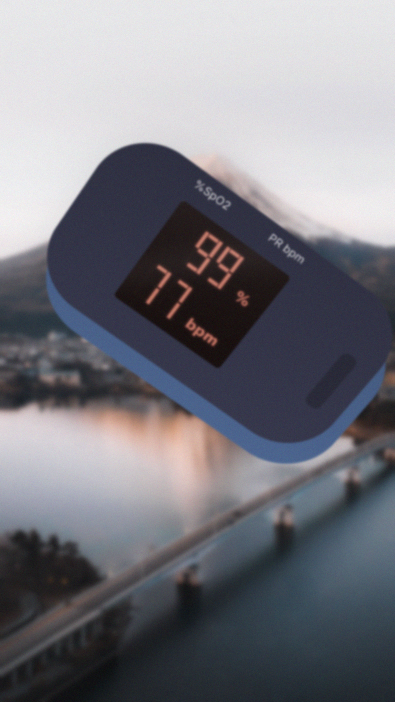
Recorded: 77 bpm
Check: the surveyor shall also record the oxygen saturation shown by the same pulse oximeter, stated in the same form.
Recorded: 99 %
